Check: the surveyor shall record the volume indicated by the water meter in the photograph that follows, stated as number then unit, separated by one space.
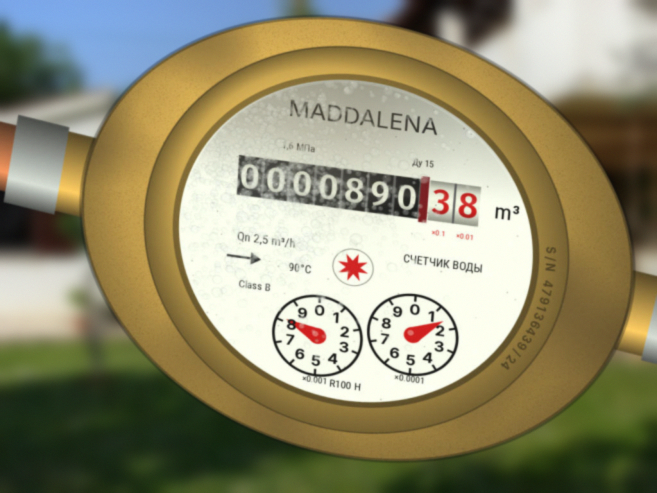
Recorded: 890.3881 m³
